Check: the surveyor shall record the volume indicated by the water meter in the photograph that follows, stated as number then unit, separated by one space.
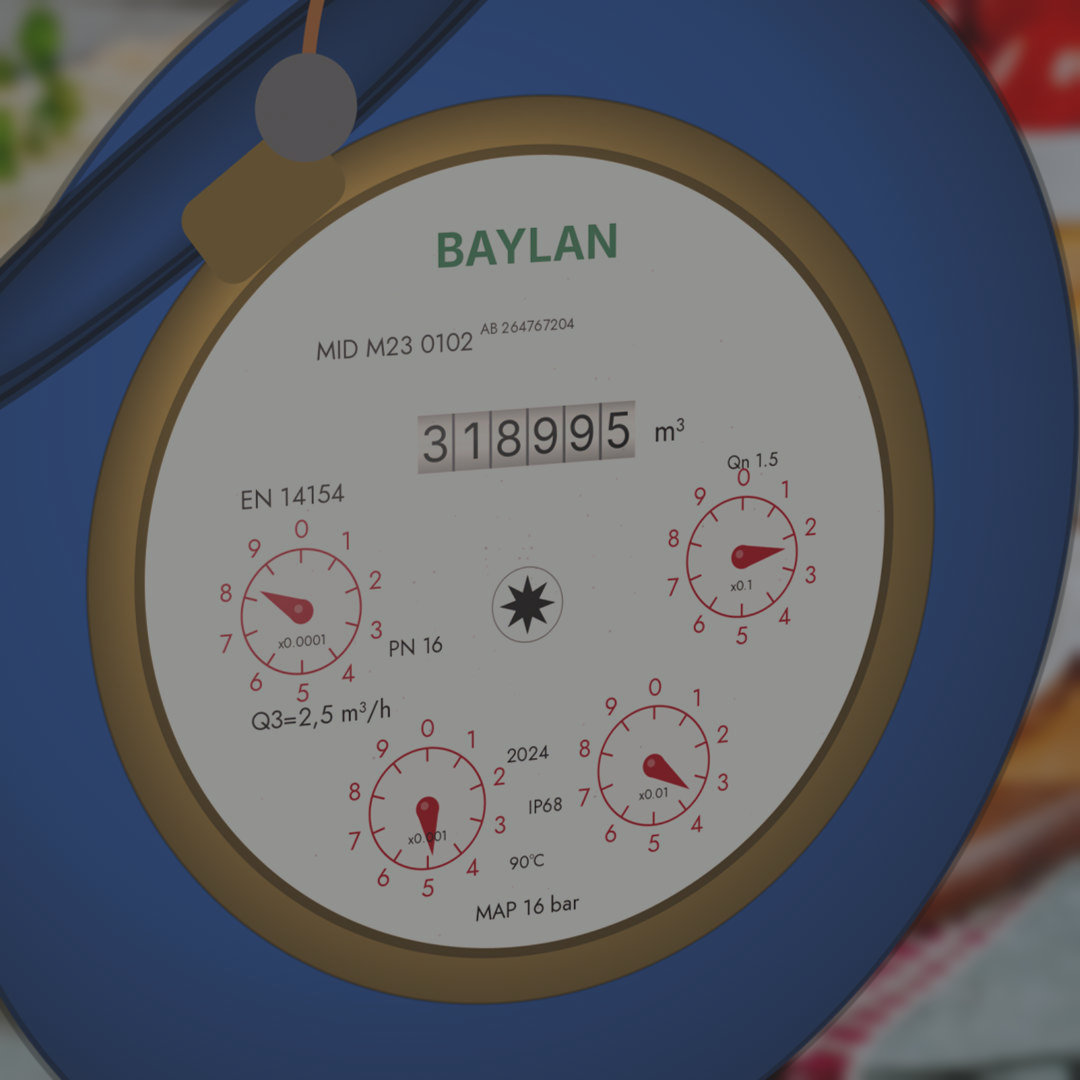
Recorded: 318995.2348 m³
